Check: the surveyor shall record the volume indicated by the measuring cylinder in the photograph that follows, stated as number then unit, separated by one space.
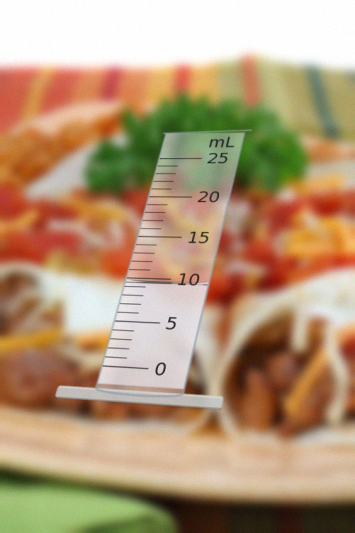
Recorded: 9.5 mL
